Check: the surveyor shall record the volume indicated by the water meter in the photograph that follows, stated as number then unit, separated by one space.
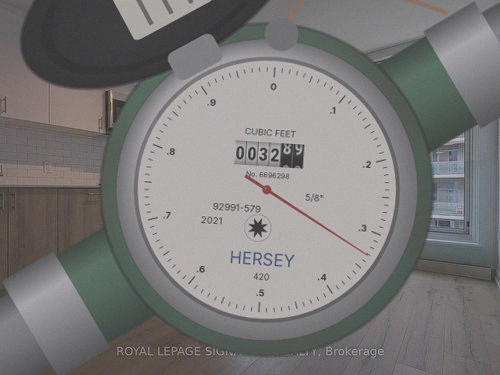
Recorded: 3289.33 ft³
